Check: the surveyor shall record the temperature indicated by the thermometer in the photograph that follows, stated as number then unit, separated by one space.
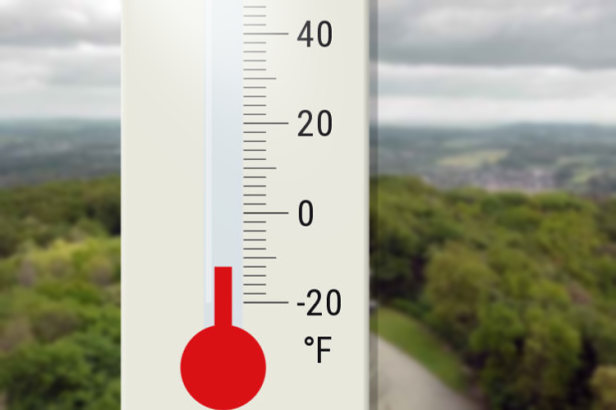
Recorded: -12 °F
